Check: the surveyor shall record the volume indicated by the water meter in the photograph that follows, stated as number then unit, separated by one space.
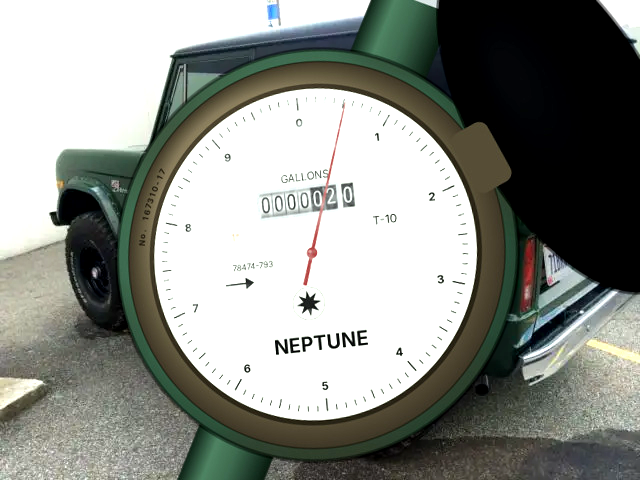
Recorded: 20.5 gal
